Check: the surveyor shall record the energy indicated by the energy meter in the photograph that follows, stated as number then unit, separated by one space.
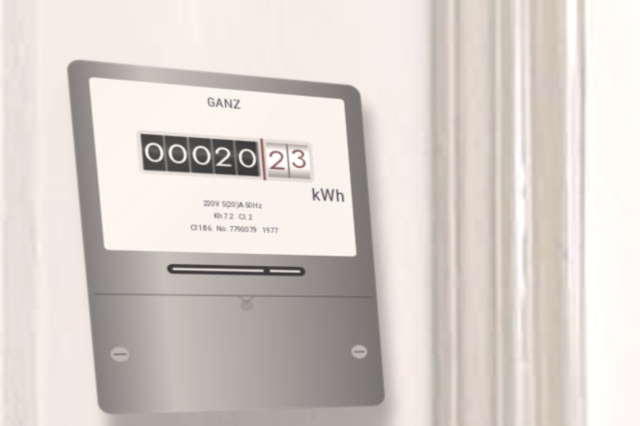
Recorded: 20.23 kWh
